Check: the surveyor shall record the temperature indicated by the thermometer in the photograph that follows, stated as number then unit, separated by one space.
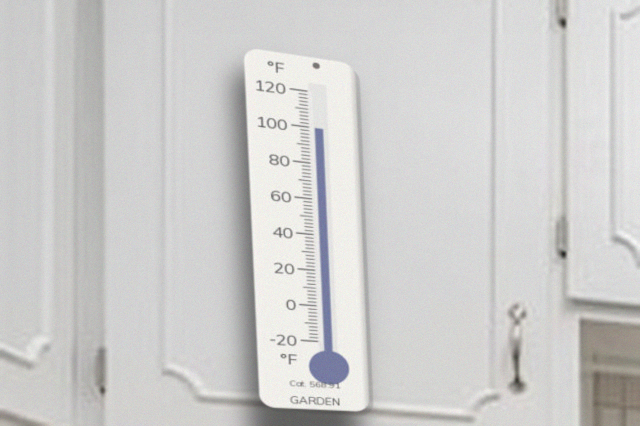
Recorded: 100 °F
